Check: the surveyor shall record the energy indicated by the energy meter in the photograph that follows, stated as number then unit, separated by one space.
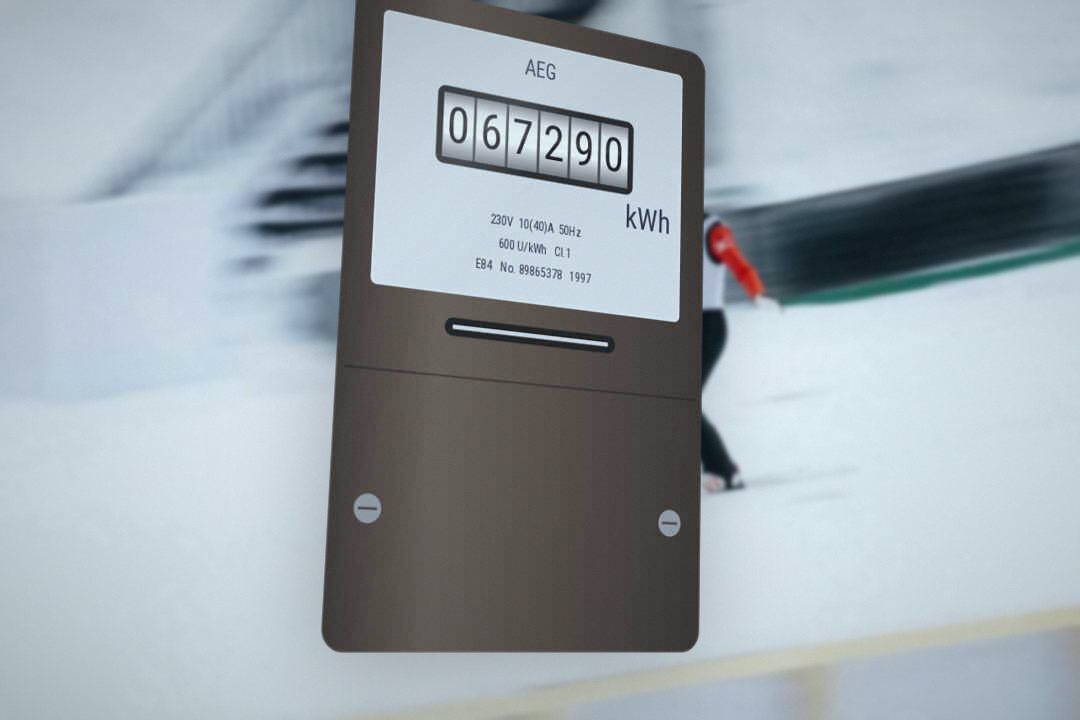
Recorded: 67290 kWh
